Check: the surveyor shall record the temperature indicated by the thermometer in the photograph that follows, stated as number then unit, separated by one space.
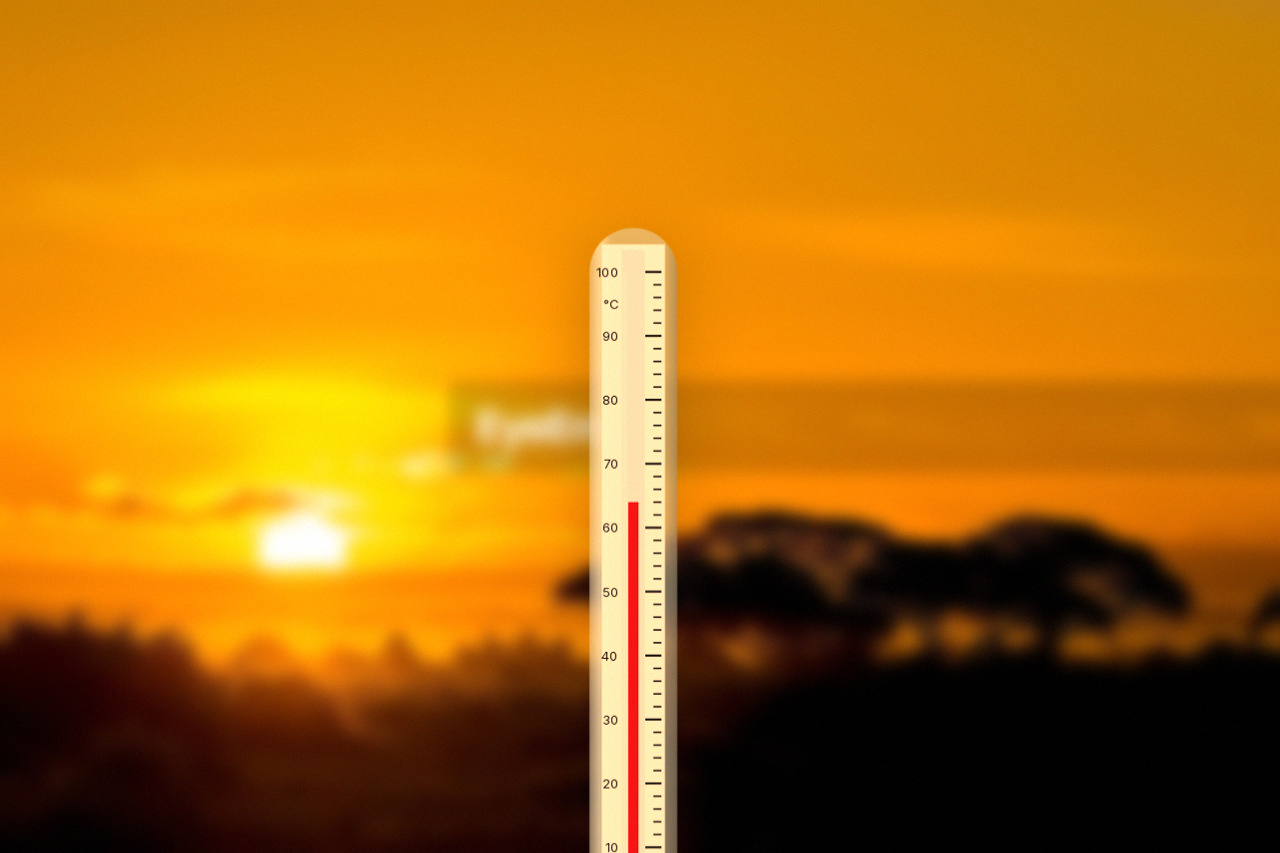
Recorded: 64 °C
